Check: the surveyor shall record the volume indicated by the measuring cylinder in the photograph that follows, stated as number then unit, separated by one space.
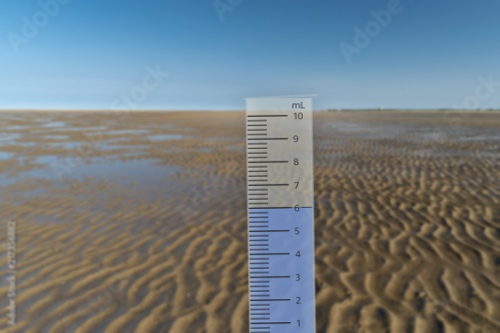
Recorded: 6 mL
